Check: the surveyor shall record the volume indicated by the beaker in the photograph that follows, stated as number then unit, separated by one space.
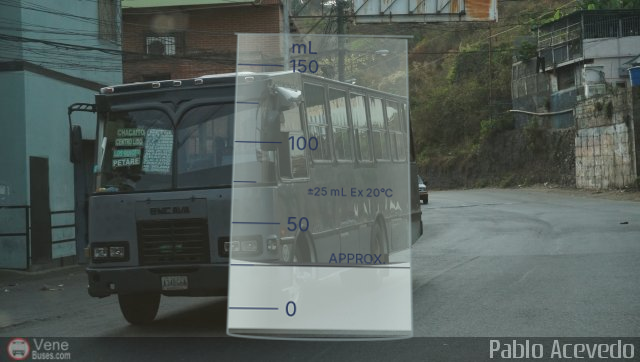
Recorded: 25 mL
